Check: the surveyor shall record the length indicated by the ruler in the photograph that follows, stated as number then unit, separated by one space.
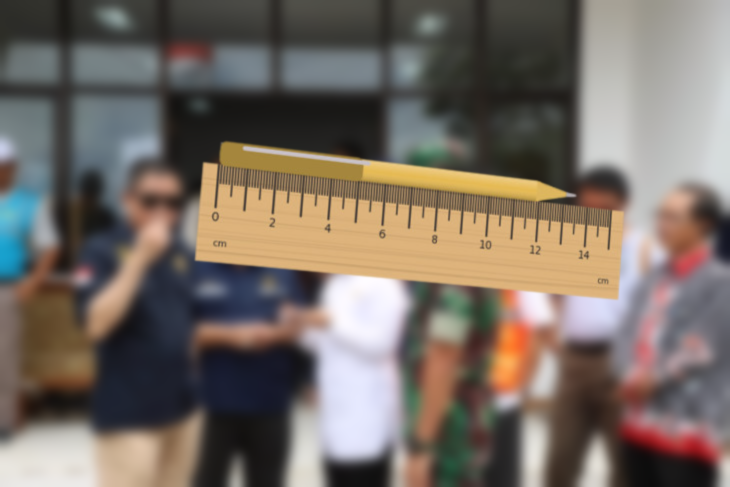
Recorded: 13.5 cm
